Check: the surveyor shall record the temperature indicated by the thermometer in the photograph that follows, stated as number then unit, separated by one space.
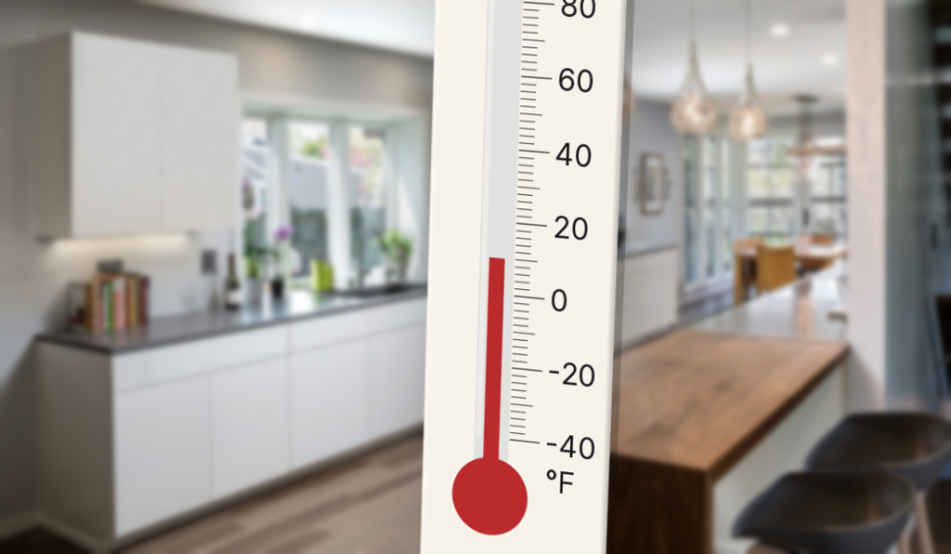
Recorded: 10 °F
